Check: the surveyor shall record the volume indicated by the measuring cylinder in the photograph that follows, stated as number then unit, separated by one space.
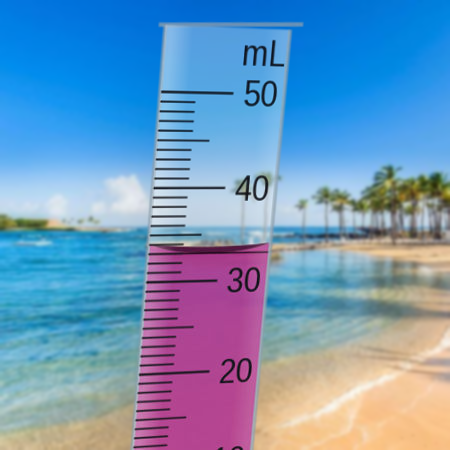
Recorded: 33 mL
